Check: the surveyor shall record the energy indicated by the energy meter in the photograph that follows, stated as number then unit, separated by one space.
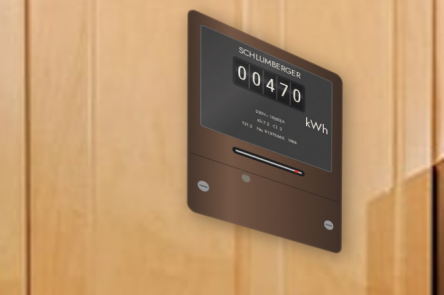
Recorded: 470 kWh
